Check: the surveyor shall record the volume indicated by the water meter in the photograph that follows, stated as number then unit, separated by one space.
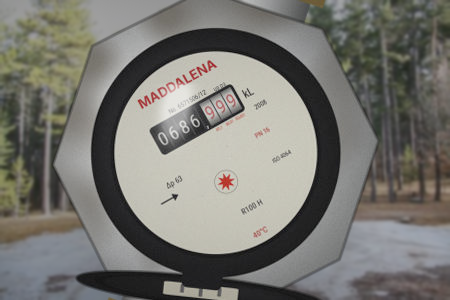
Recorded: 686.999 kL
